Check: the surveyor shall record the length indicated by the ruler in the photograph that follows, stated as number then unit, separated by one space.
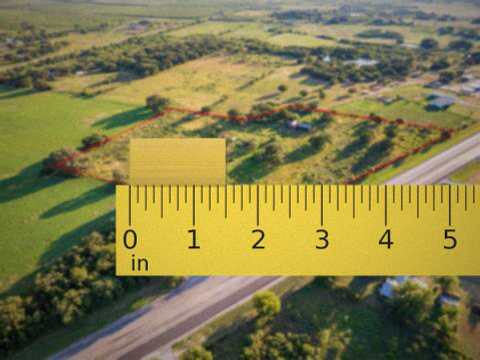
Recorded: 1.5 in
